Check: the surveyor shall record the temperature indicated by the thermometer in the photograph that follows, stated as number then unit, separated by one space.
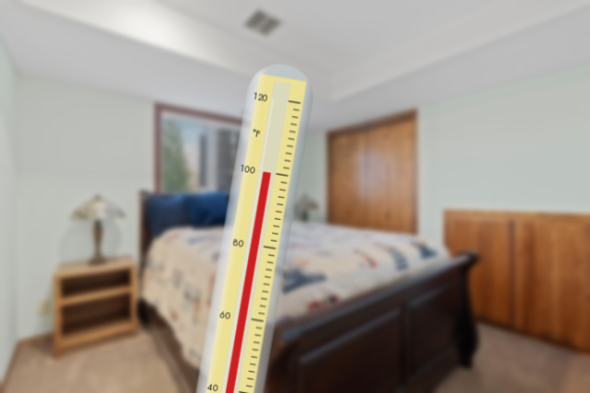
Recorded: 100 °F
